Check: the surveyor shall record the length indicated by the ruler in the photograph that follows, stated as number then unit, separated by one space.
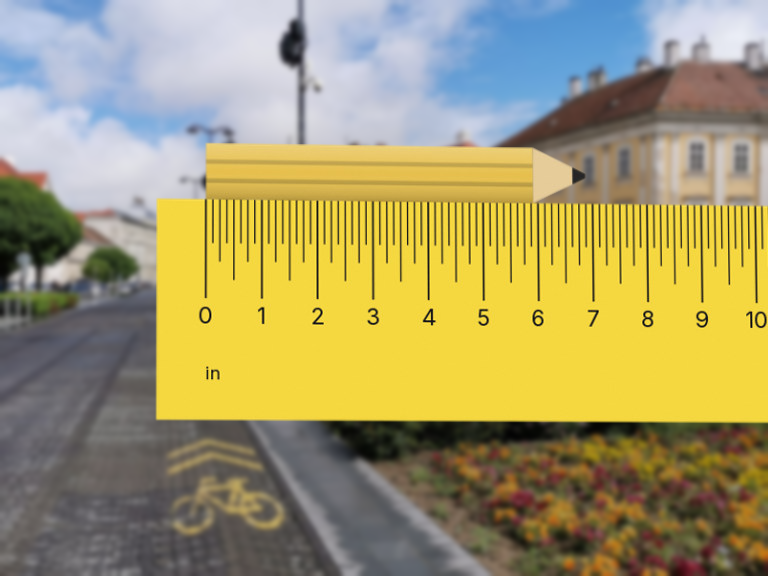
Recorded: 6.875 in
